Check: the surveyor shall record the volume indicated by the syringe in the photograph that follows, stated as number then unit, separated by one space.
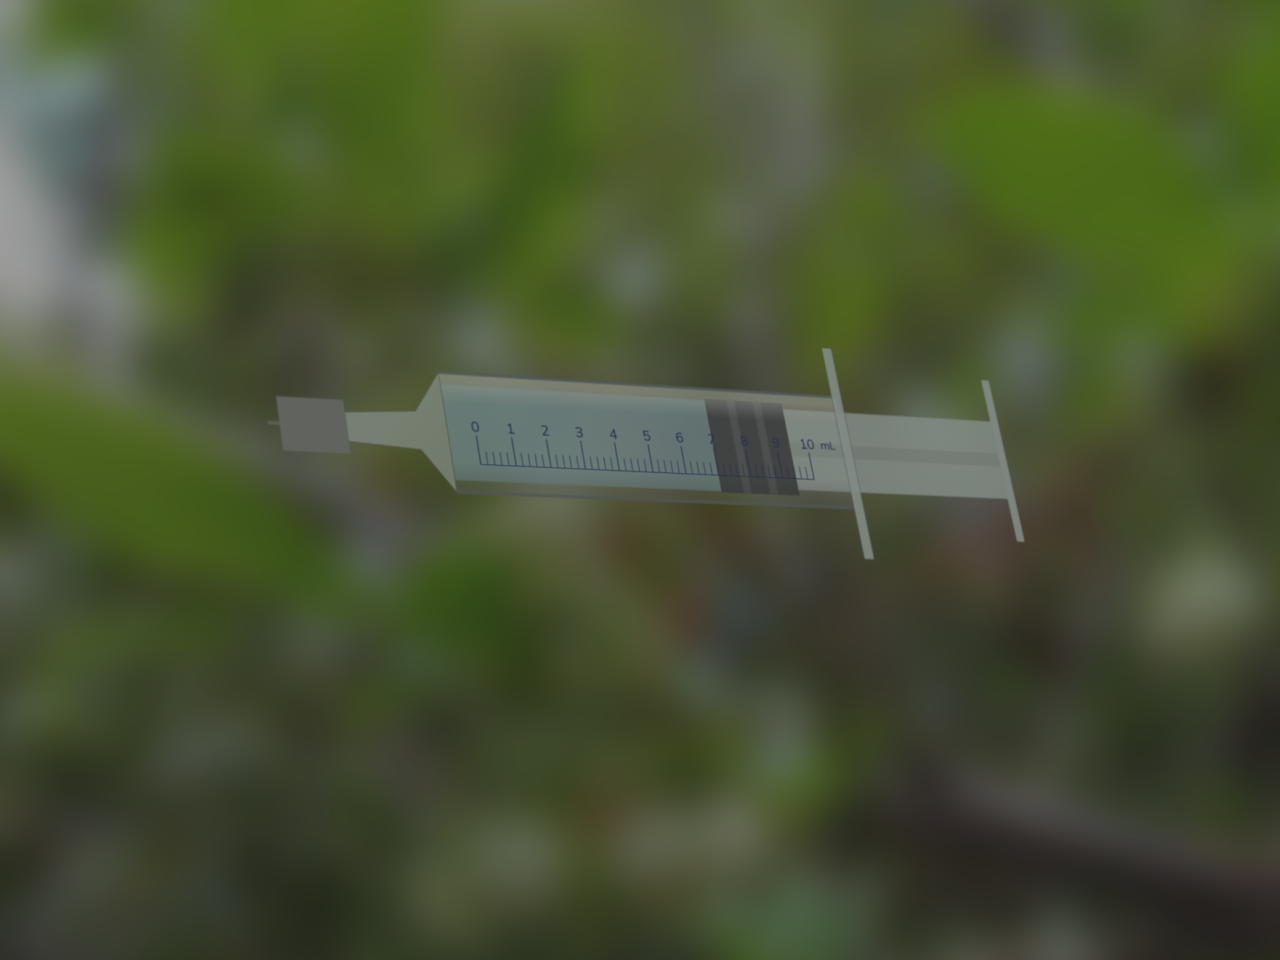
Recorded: 7 mL
